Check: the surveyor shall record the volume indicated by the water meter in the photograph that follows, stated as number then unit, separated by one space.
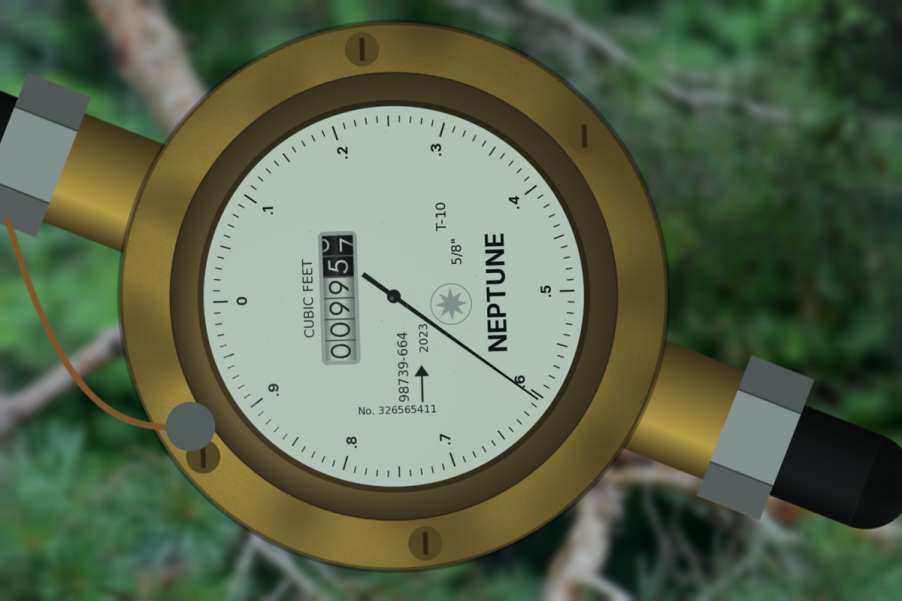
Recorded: 9956.60 ft³
